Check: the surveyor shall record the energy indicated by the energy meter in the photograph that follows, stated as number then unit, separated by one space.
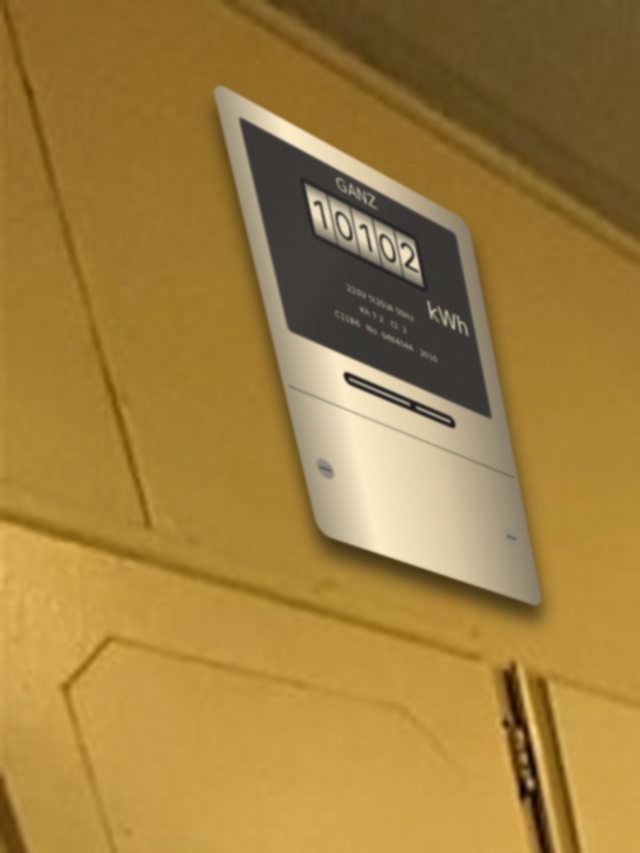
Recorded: 10102 kWh
